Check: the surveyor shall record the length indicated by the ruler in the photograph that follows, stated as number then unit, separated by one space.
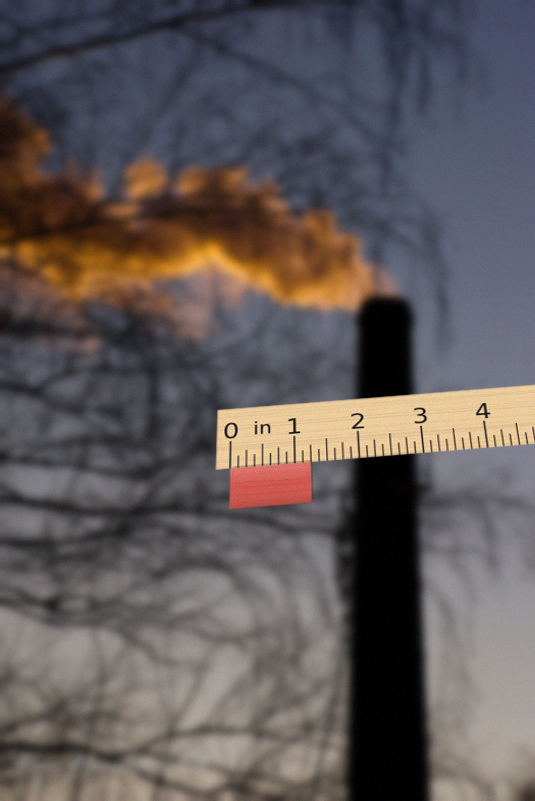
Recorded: 1.25 in
